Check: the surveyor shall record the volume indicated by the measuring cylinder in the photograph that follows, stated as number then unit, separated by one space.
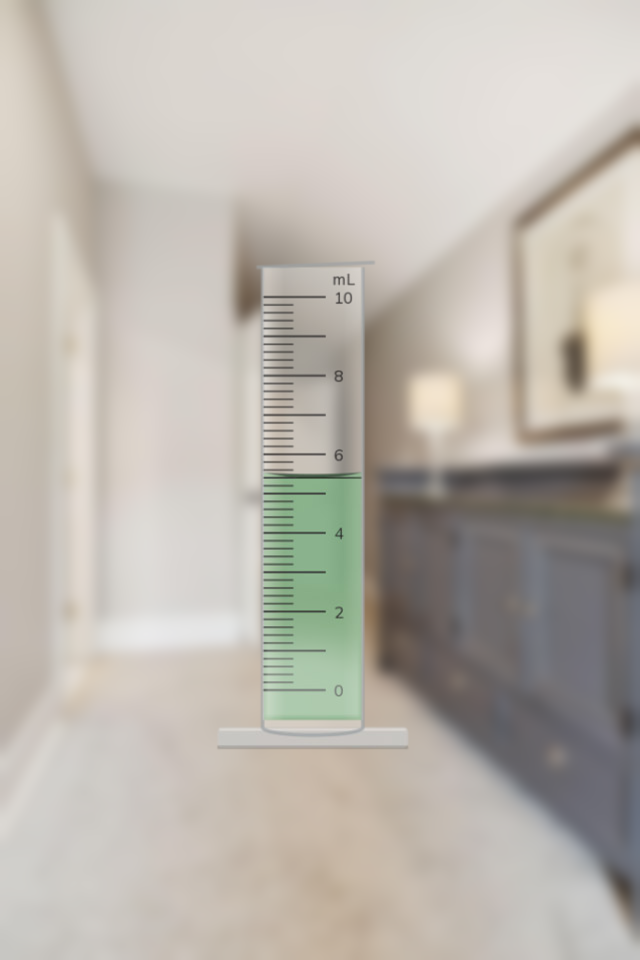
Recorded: 5.4 mL
